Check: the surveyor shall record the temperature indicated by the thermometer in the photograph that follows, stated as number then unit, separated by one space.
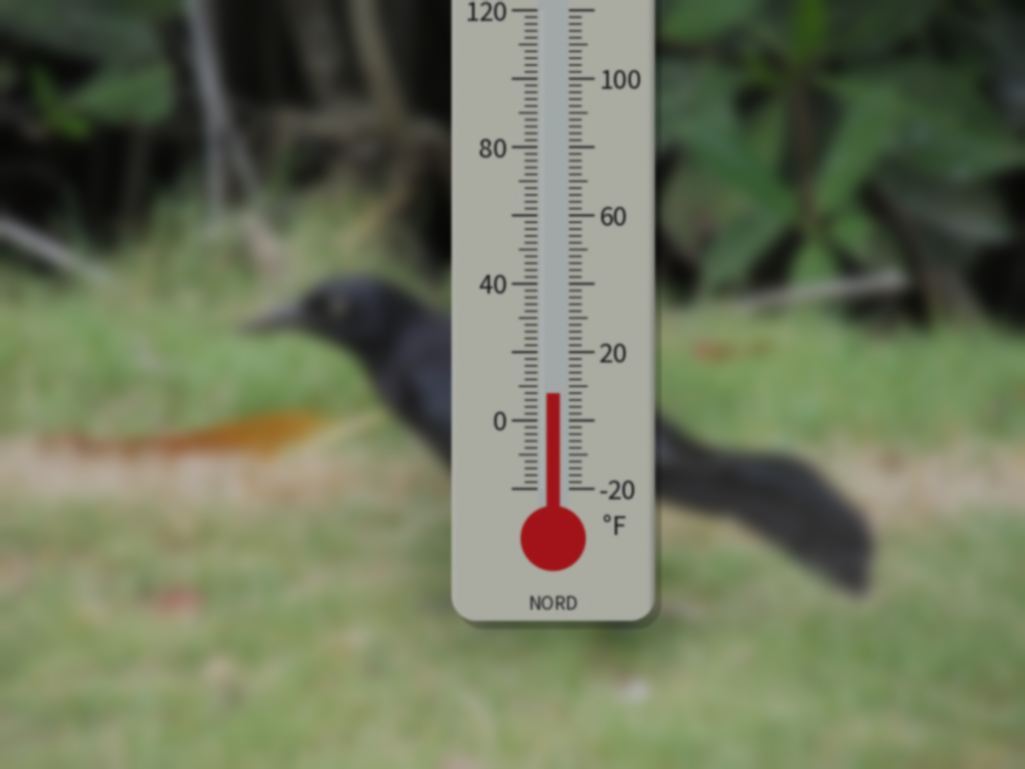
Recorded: 8 °F
